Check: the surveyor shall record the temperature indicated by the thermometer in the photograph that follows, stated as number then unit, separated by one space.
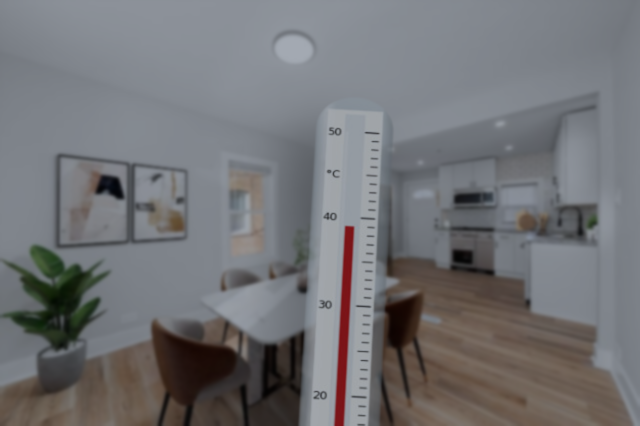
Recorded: 39 °C
